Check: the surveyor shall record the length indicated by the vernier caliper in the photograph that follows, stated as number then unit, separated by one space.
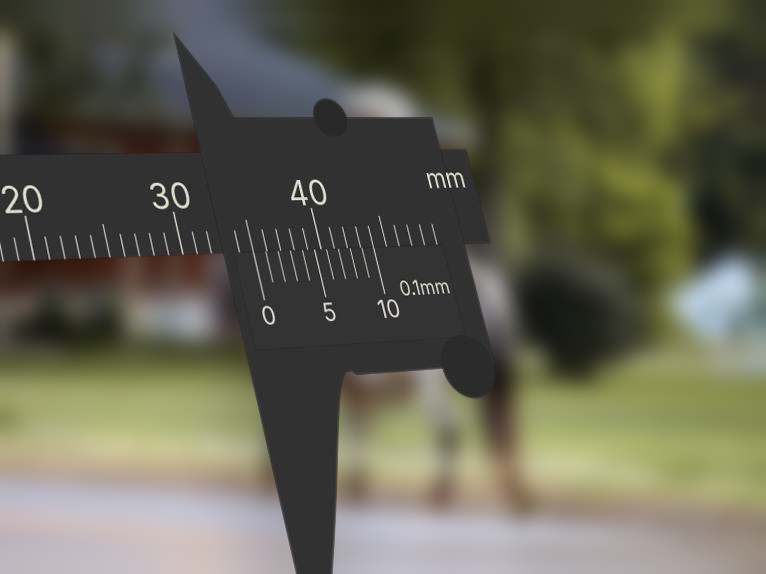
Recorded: 35.0 mm
